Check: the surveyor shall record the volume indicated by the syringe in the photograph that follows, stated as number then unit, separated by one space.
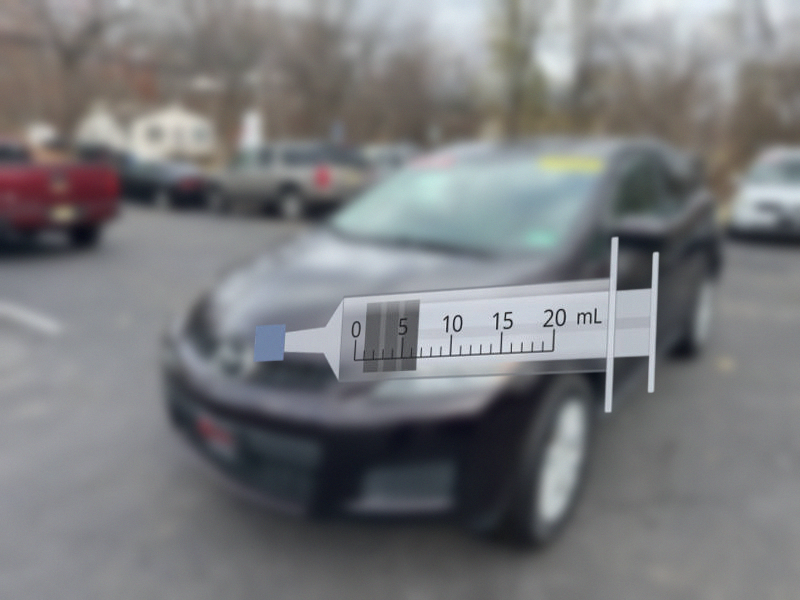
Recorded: 1 mL
